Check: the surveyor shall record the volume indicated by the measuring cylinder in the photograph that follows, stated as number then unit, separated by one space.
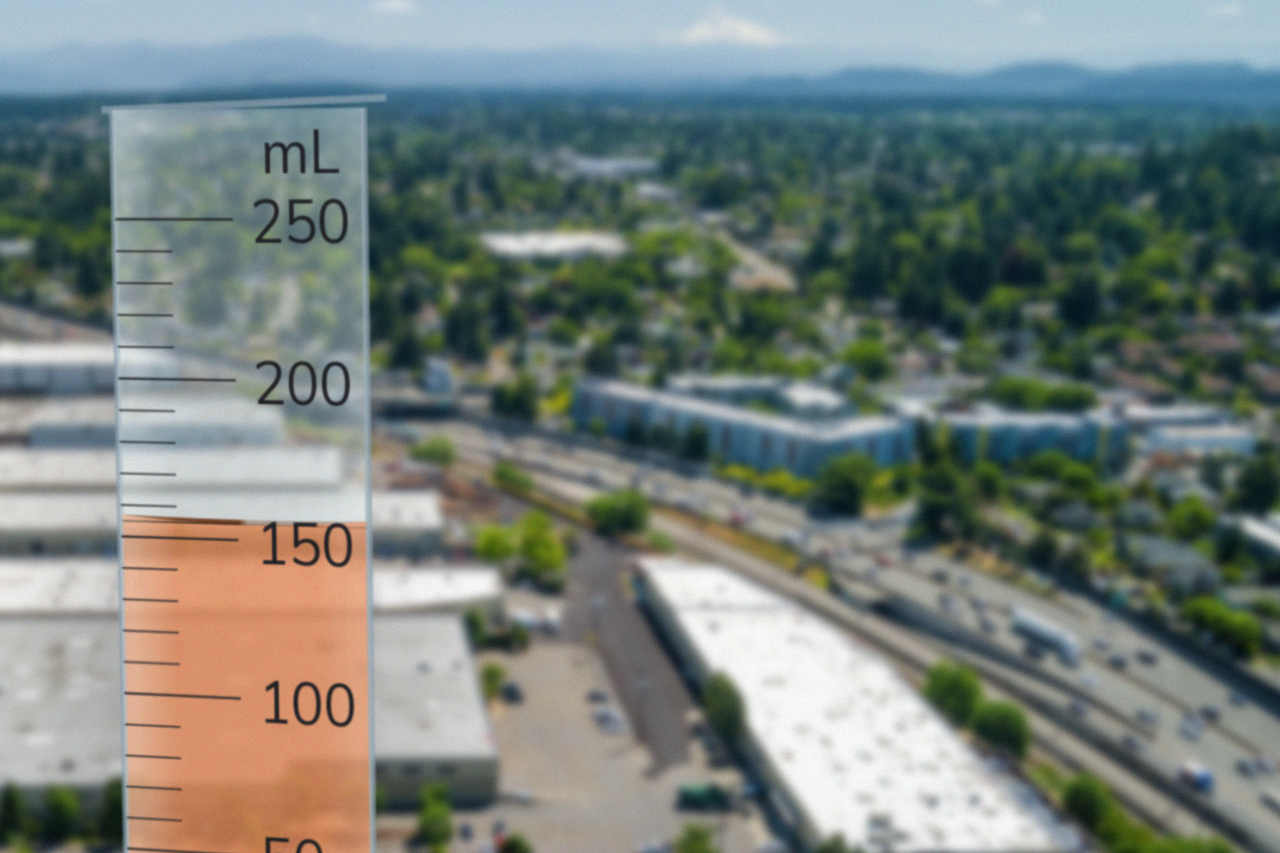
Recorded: 155 mL
